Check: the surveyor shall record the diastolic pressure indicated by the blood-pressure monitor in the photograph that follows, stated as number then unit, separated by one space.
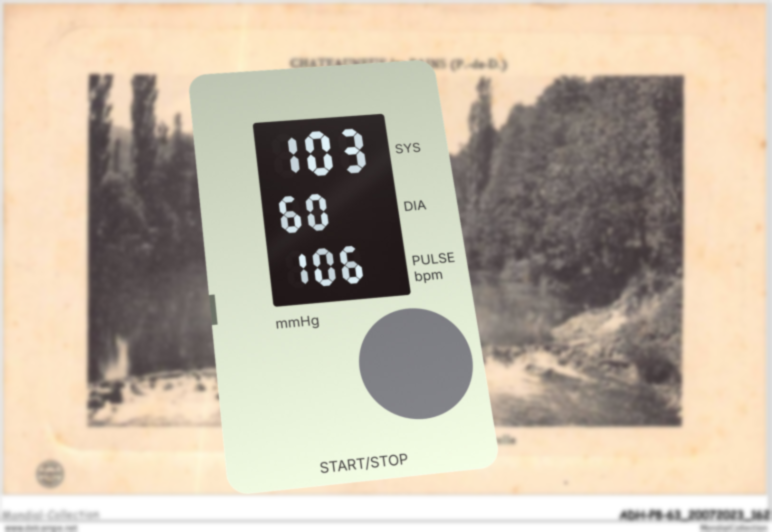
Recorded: 60 mmHg
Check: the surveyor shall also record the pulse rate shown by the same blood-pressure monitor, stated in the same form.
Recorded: 106 bpm
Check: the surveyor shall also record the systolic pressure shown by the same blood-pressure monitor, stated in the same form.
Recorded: 103 mmHg
